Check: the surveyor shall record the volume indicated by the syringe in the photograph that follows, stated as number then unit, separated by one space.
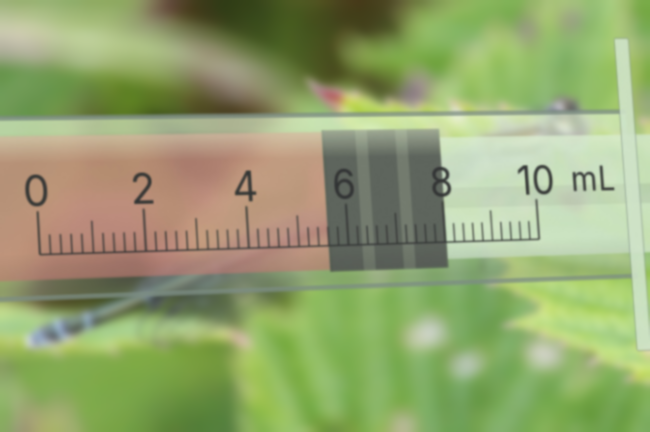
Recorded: 5.6 mL
